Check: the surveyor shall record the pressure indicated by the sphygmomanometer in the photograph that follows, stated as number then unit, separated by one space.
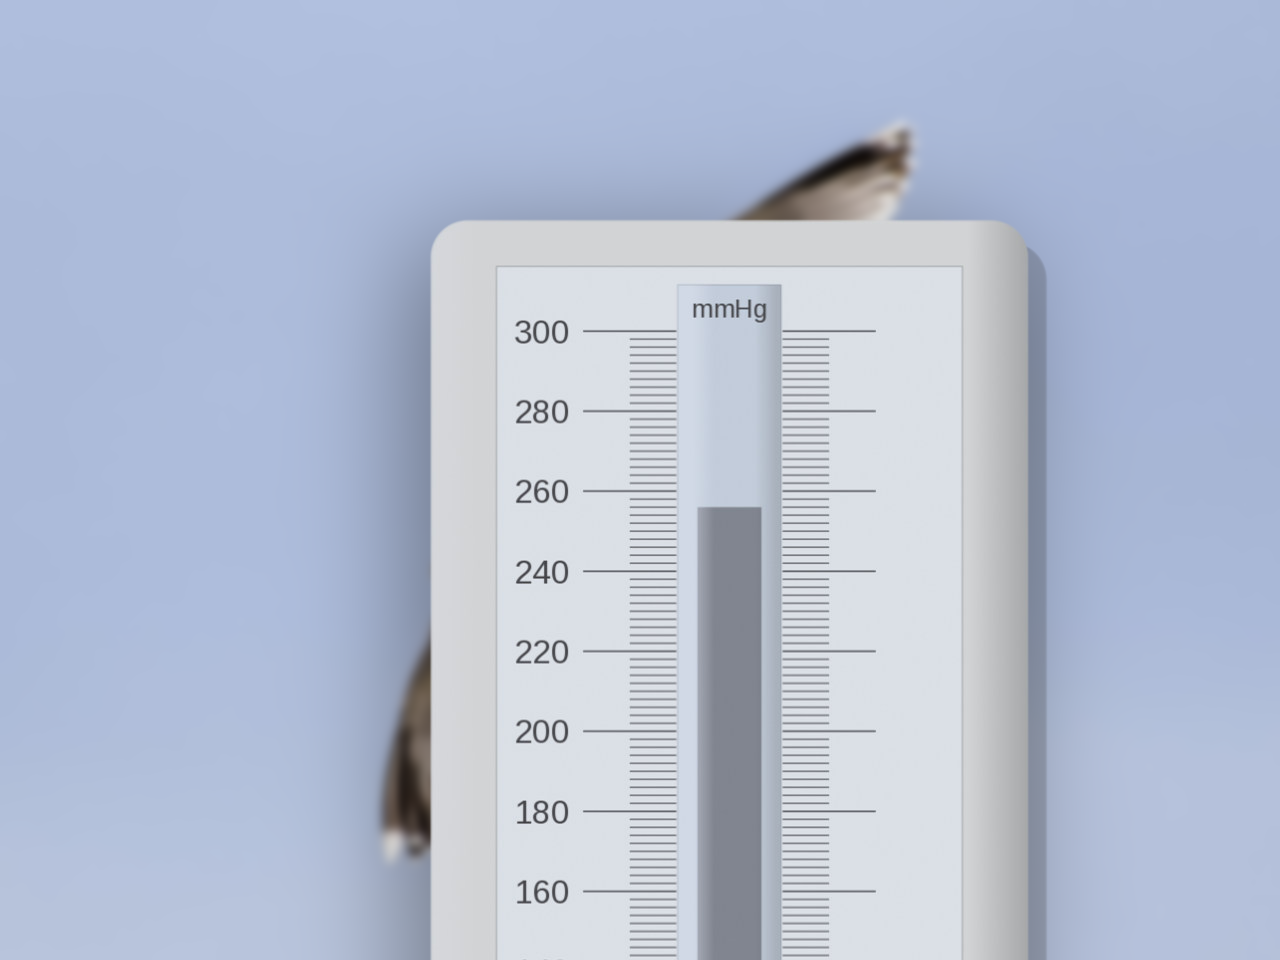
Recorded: 256 mmHg
